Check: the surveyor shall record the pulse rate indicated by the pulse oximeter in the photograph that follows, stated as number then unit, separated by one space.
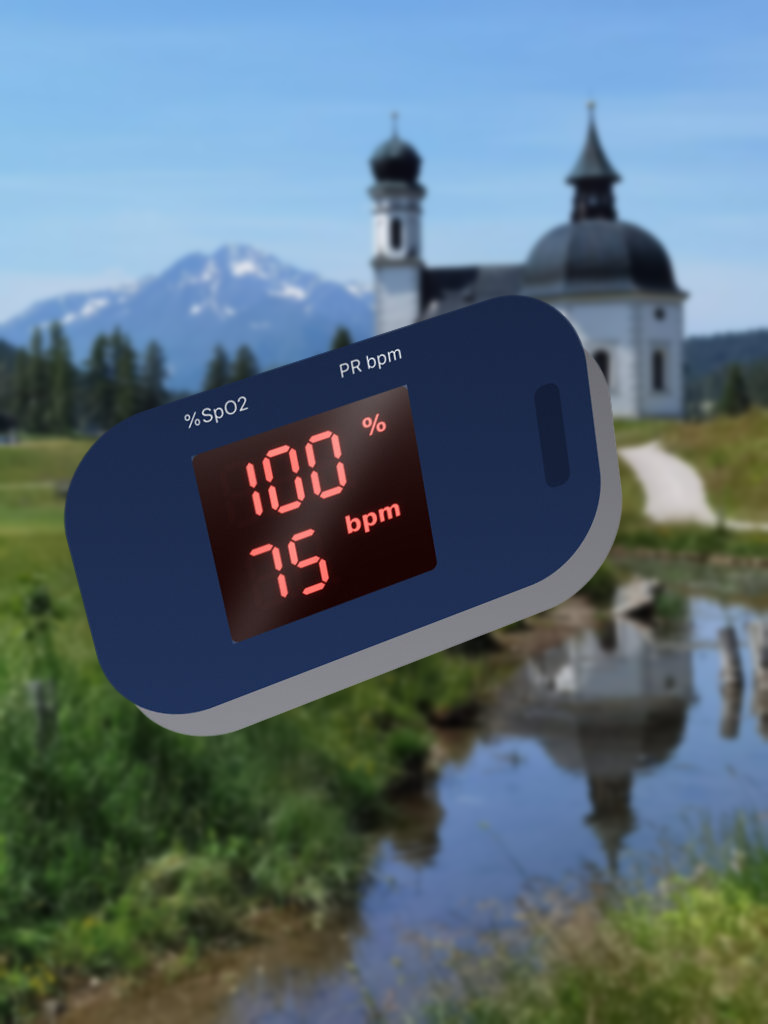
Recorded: 75 bpm
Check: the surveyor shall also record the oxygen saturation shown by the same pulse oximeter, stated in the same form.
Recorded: 100 %
